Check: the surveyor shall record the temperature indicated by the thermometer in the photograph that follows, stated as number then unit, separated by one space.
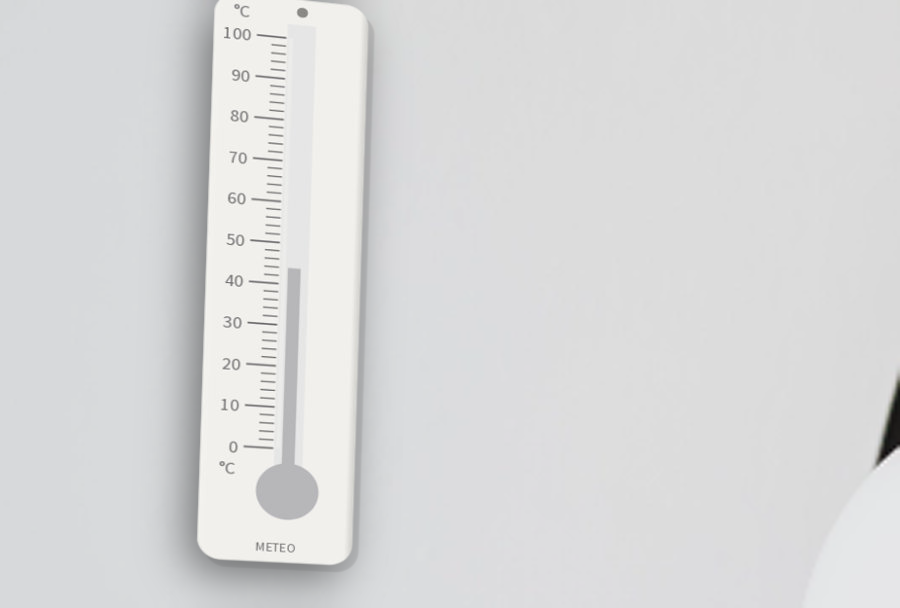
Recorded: 44 °C
